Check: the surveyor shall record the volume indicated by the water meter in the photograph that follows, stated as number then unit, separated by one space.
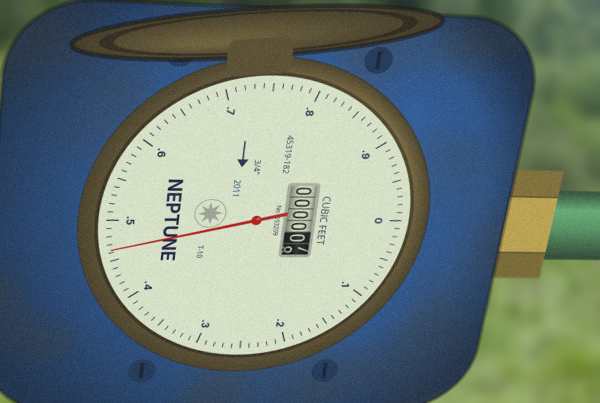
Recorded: 7.46 ft³
